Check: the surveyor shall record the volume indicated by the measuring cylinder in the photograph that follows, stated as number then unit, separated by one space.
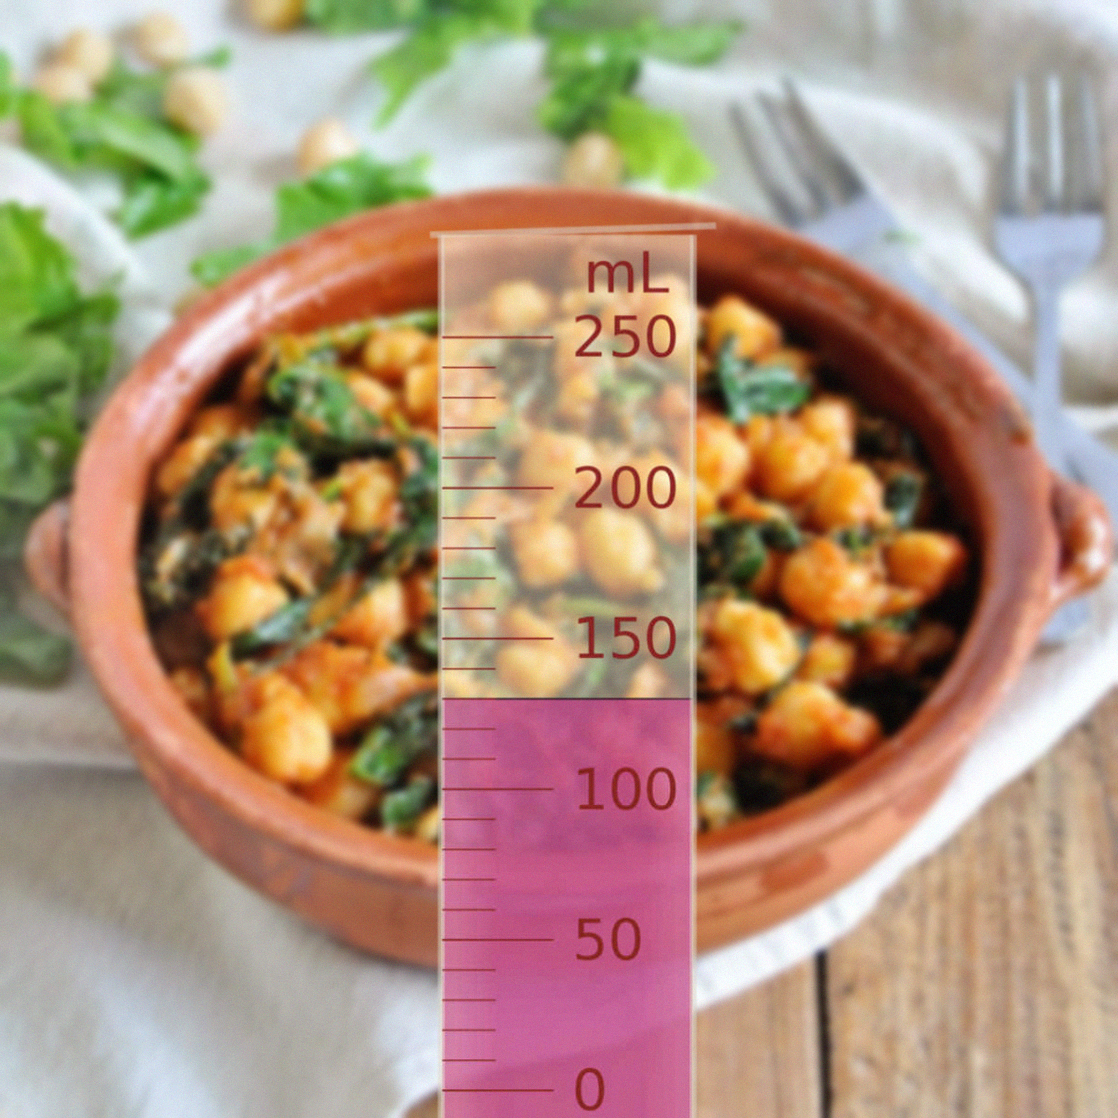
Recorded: 130 mL
